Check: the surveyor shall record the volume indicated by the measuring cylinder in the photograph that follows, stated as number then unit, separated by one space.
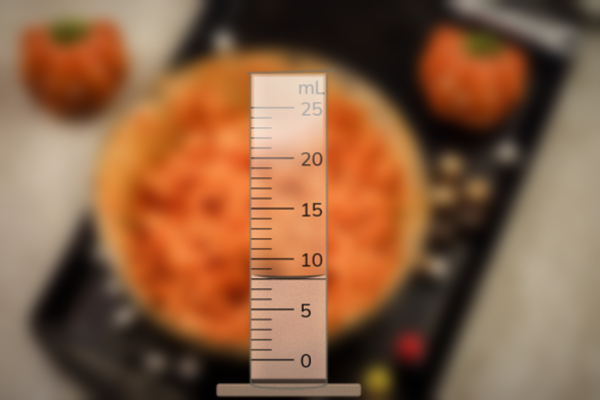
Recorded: 8 mL
